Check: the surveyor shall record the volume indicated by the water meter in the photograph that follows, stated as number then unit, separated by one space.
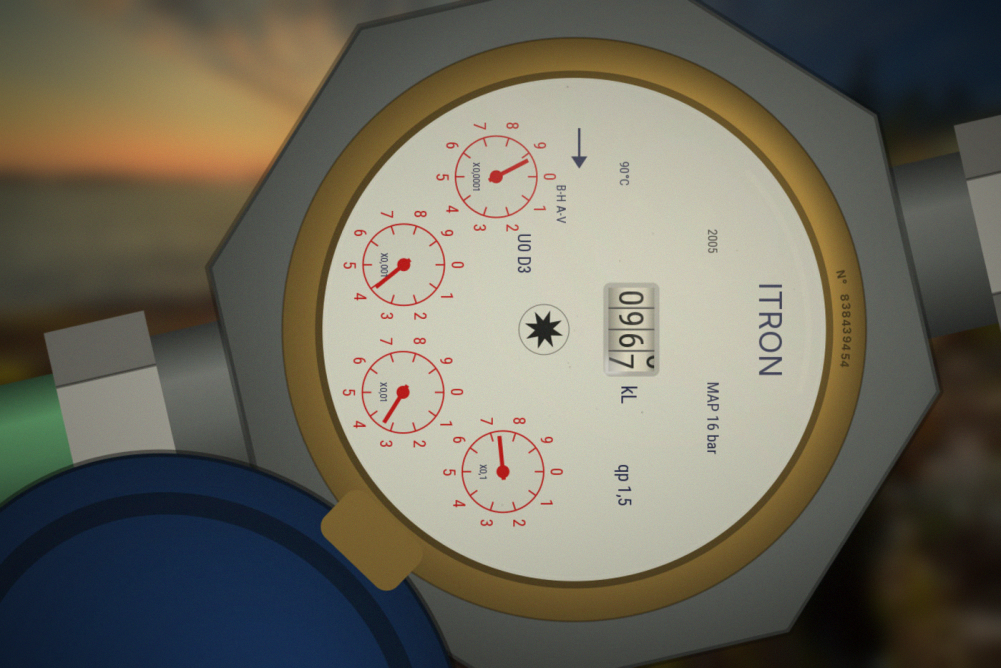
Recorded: 966.7339 kL
